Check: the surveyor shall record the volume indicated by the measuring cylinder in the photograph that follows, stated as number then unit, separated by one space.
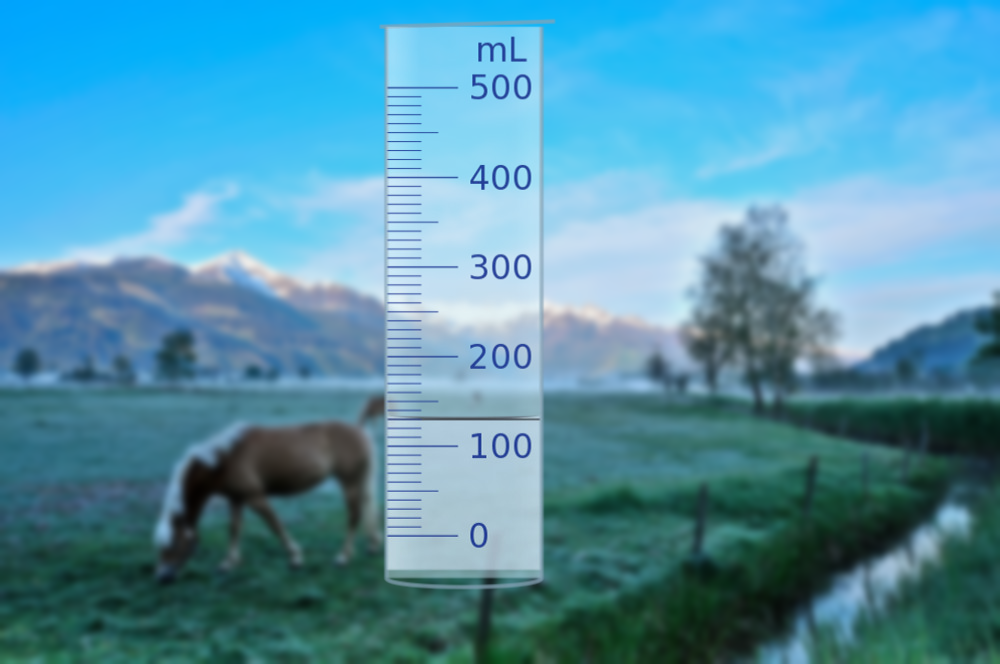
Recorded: 130 mL
